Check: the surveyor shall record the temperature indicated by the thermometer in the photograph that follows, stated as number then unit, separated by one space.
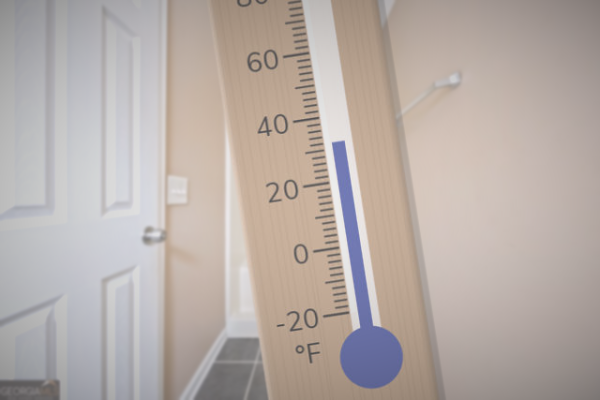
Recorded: 32 °F
